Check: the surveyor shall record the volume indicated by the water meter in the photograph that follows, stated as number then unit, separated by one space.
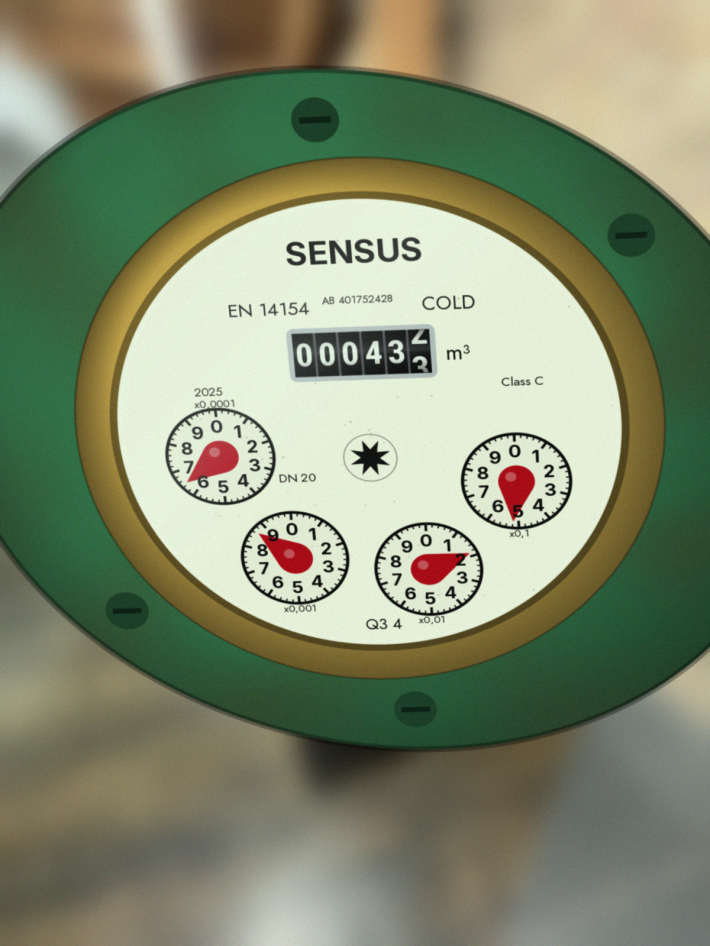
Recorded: 432.5186 m³
